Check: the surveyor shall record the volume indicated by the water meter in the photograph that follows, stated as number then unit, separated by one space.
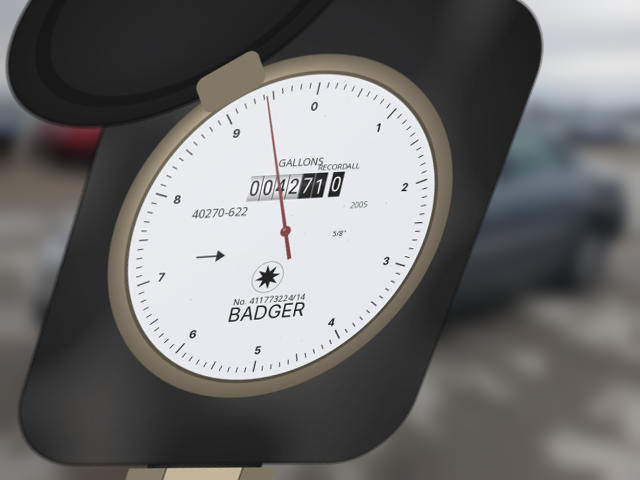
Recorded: 42709.4 gal
